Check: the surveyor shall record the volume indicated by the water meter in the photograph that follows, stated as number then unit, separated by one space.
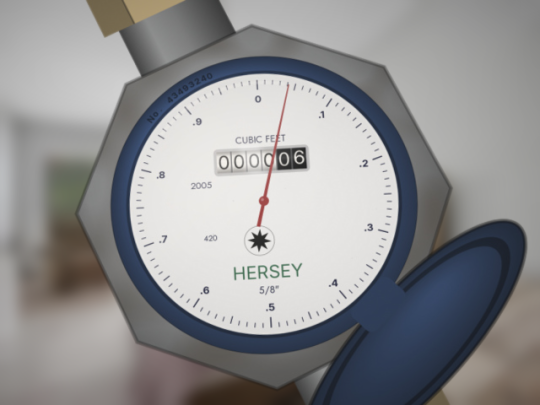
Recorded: 6.04 ft³
